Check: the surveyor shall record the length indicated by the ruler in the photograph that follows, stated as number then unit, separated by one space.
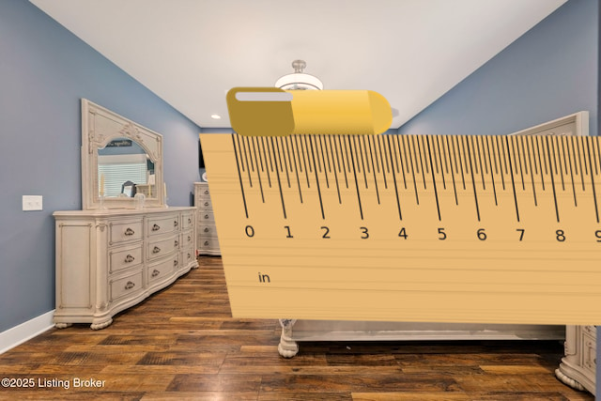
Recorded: 4.375 in
